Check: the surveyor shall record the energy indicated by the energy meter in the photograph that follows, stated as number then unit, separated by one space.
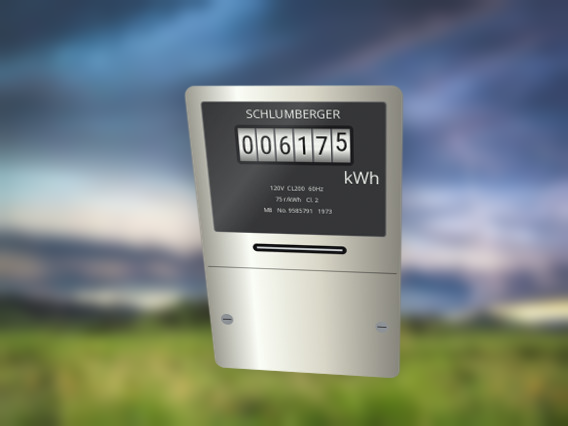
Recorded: 6175 kWh
